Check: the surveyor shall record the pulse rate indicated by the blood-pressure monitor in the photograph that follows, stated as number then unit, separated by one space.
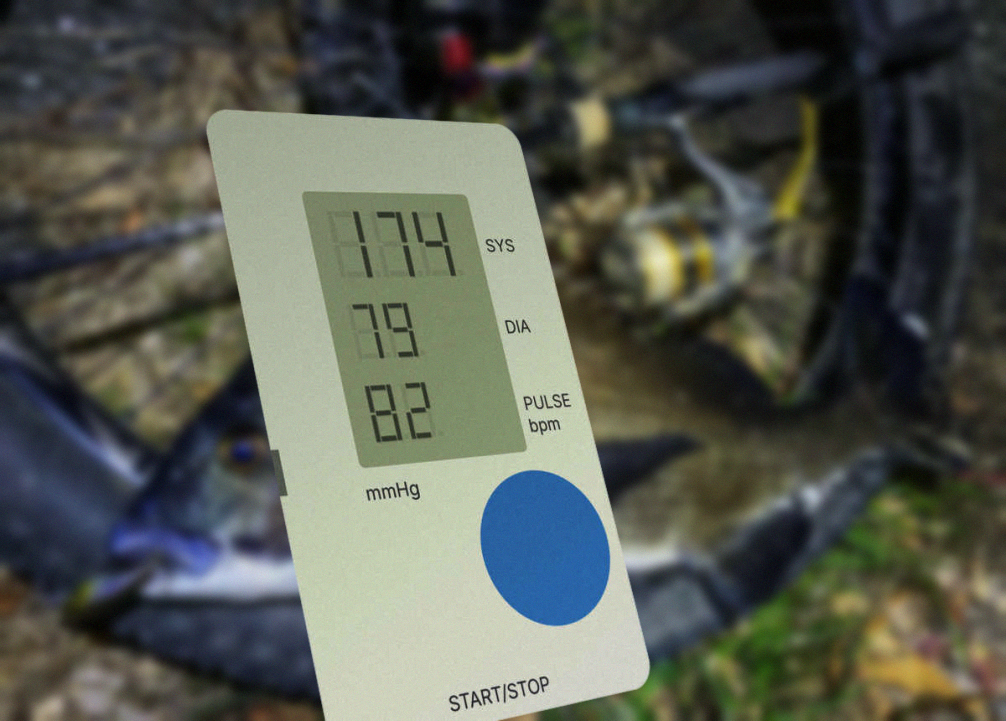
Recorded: 82 bpm
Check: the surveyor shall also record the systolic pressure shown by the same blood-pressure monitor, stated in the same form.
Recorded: 174 mmHg
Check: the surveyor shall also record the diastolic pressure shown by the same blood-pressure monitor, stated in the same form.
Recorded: 79 mmHg
